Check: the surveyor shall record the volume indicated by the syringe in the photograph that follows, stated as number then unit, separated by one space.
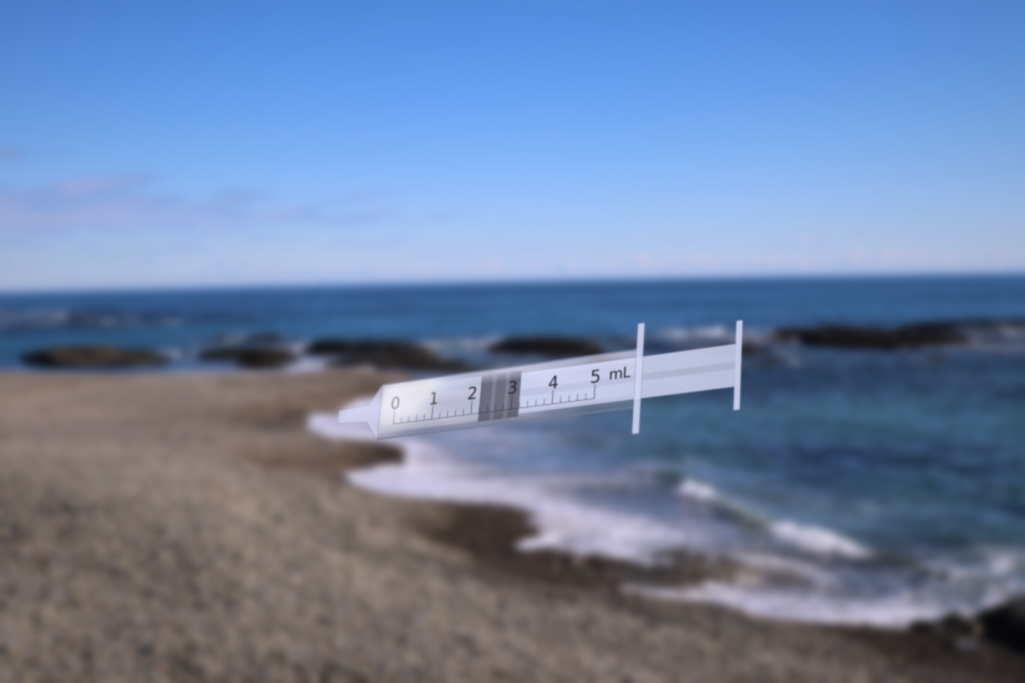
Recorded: 2.2 mL
